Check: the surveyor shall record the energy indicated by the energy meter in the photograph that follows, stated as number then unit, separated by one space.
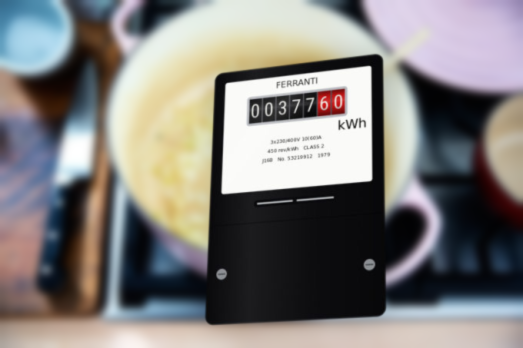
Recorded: 377.60 kWh
